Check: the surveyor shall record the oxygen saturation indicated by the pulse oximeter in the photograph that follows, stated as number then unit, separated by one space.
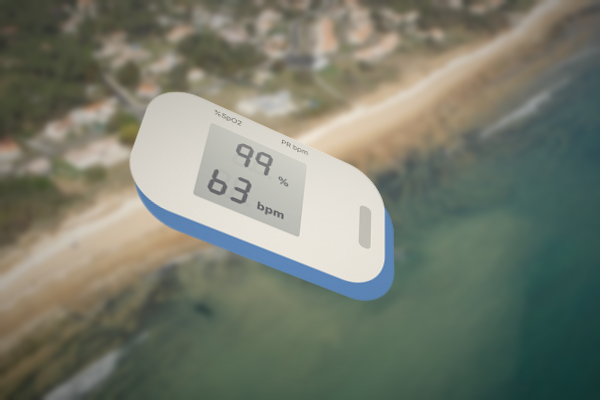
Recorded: 99 %
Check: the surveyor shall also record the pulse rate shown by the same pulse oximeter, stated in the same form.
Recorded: 63 bpm
